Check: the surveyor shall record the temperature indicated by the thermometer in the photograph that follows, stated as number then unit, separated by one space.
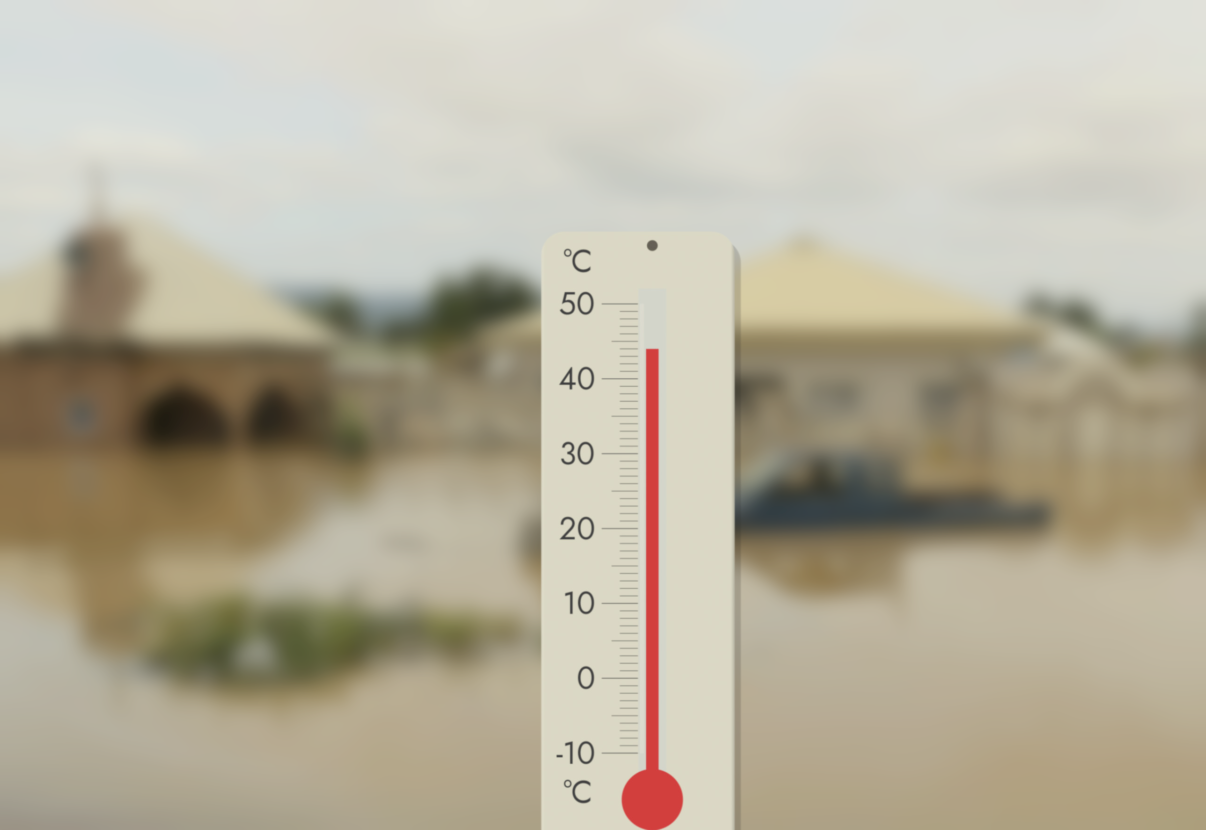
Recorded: 44 °C
